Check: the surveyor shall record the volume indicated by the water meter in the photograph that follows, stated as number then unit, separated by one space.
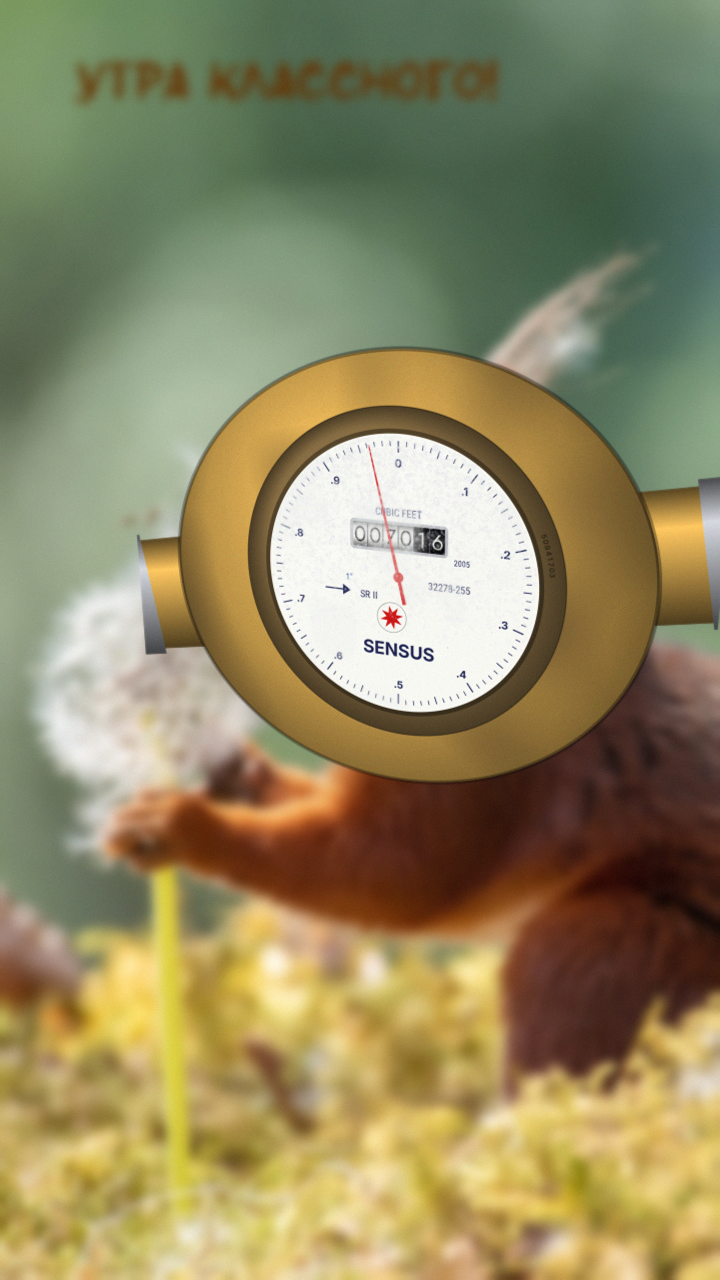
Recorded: 7015.96 ft³
